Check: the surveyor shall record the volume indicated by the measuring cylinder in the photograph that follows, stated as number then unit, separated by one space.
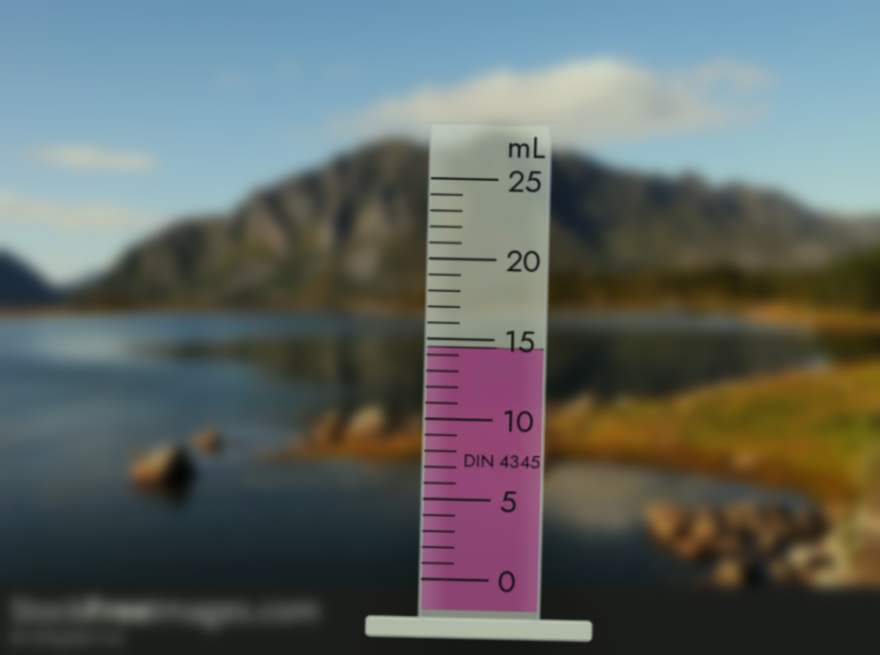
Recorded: 14.5 mL
